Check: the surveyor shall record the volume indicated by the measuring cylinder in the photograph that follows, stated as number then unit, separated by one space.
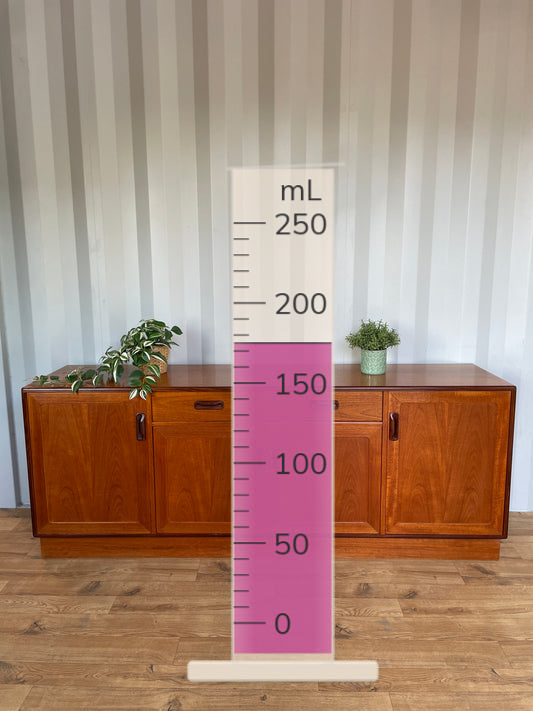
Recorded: 175 mL
